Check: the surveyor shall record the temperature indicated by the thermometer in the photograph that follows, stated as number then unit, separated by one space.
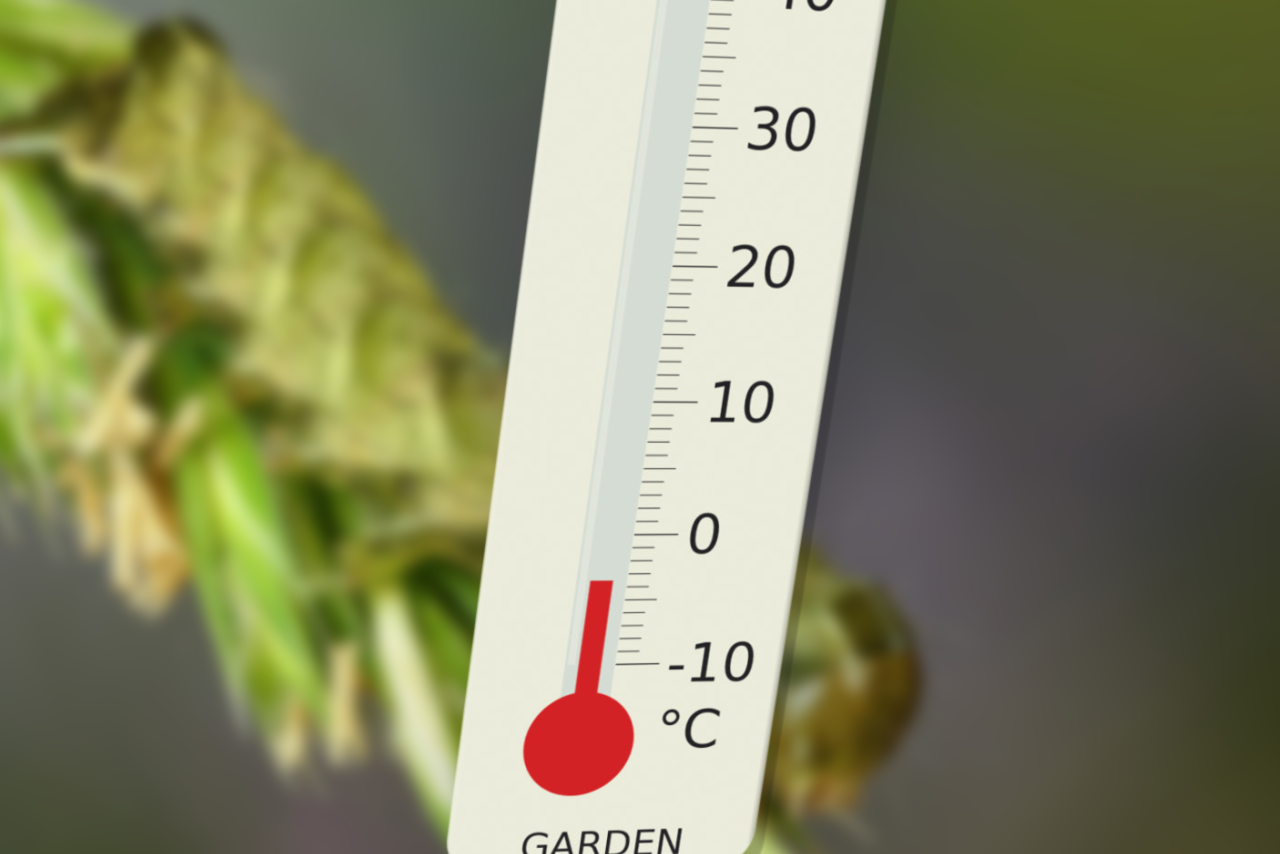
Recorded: -3.5 °C
